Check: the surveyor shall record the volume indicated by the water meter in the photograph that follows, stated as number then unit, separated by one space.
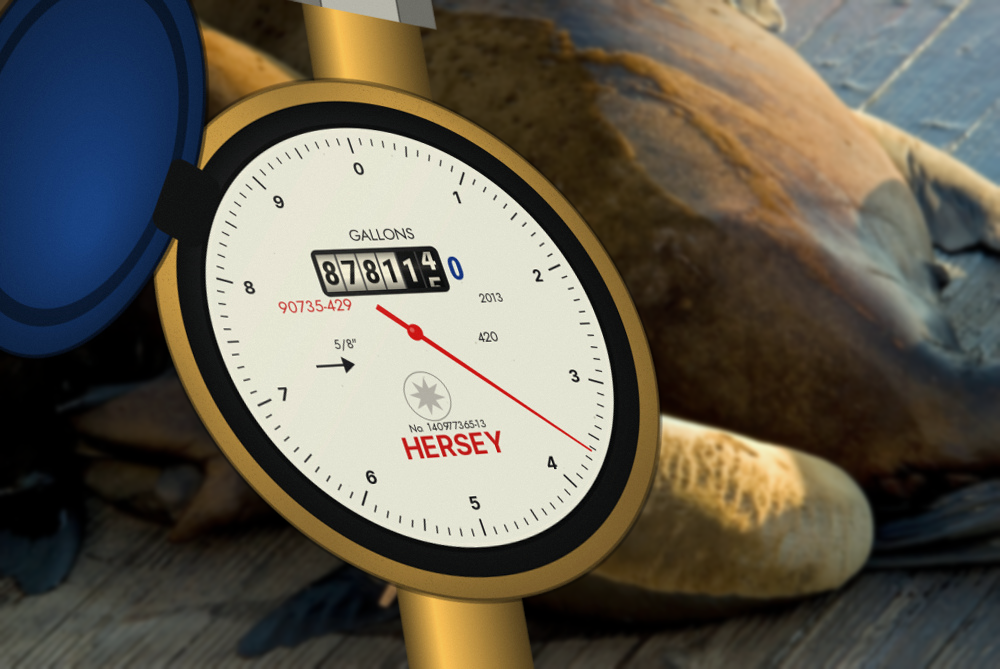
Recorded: 8781143.6 gal
